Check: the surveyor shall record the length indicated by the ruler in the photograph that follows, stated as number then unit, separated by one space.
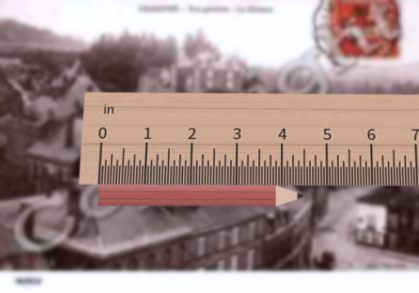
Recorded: 4.5 in
